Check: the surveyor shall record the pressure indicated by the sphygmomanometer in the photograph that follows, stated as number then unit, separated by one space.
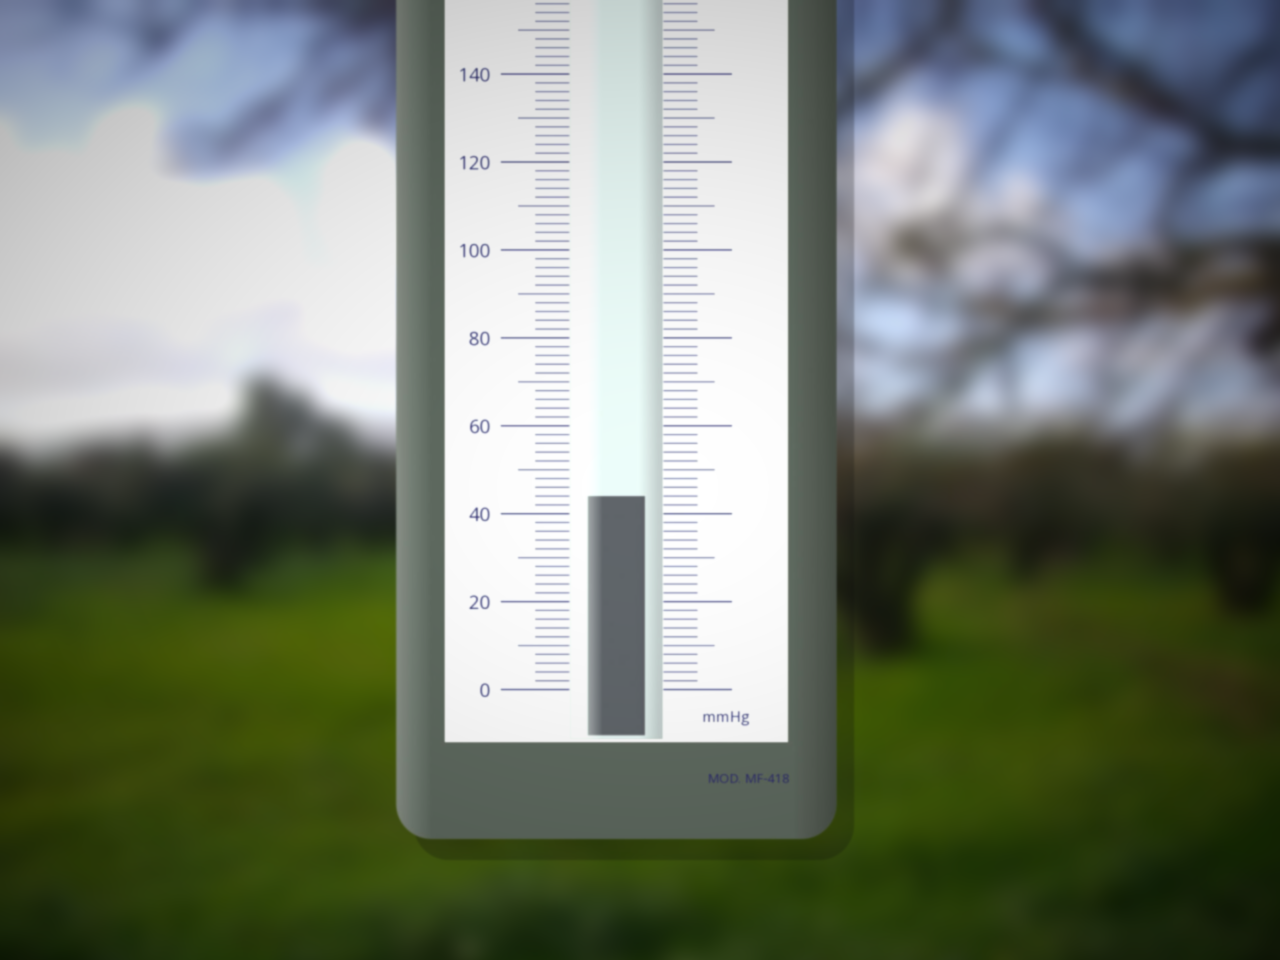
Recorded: 44 mmHg
